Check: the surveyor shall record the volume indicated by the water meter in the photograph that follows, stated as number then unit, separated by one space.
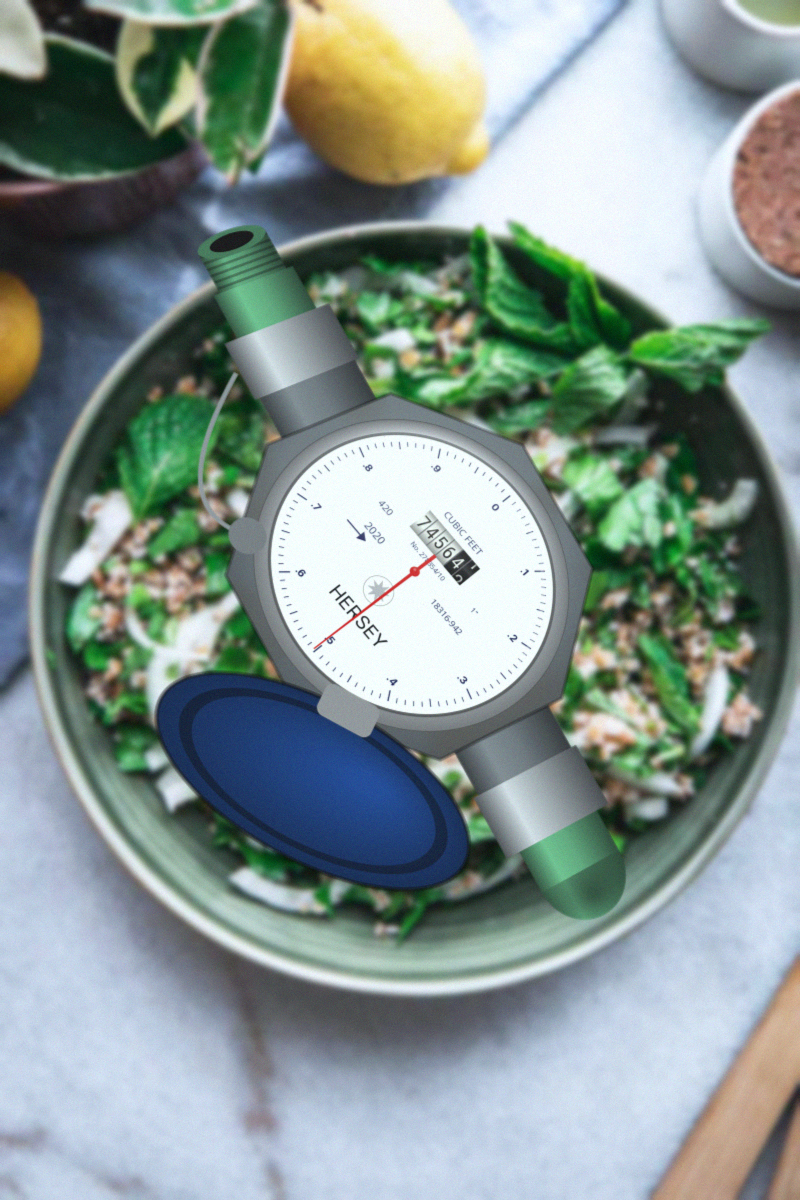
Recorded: 745641.50 ft³
